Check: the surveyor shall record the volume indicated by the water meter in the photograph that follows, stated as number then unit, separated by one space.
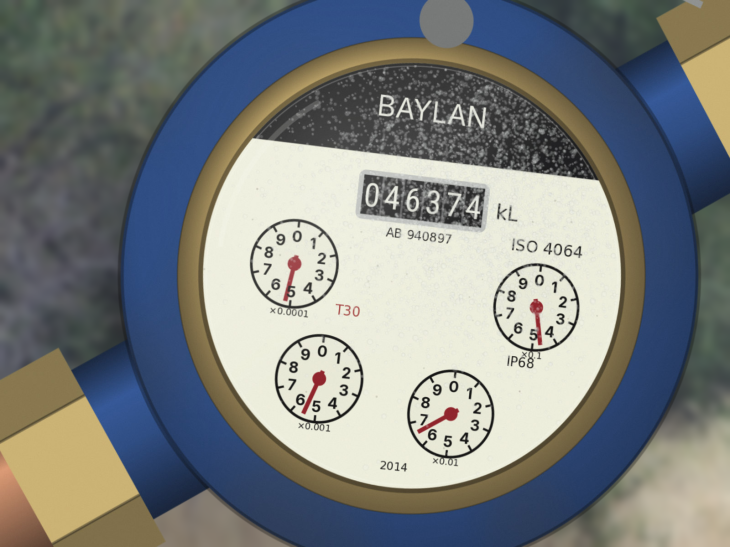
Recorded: 46374.4655 kL
